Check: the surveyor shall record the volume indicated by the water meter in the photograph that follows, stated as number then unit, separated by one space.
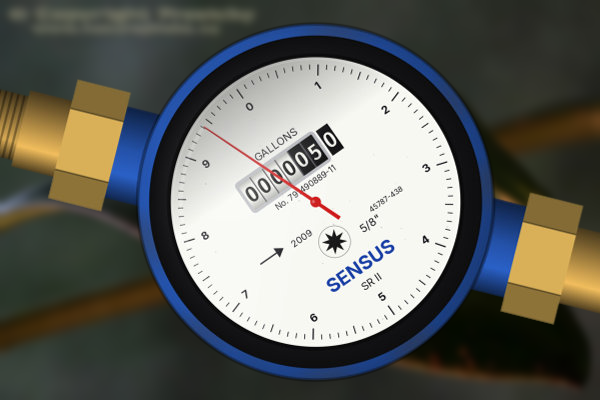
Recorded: 49.4 gal
